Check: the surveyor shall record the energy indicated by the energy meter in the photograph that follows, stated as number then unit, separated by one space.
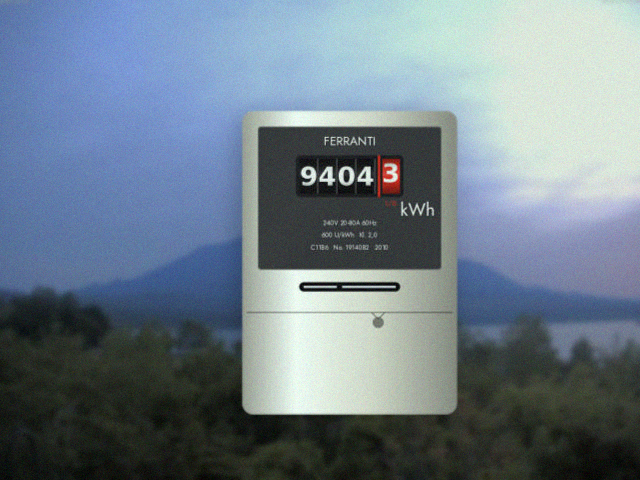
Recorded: 9404.3 kWh
